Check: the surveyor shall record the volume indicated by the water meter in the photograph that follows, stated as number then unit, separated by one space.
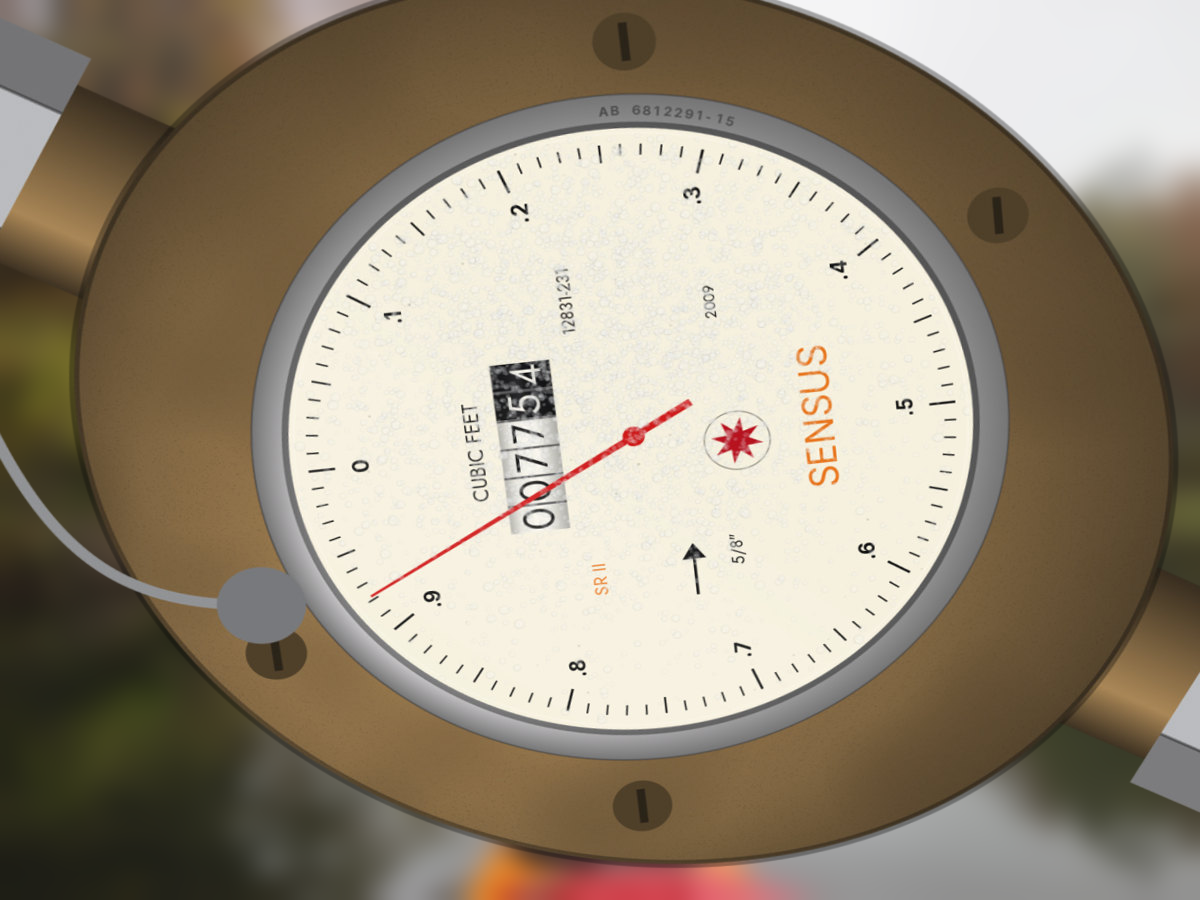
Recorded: 7753.92 ft³
